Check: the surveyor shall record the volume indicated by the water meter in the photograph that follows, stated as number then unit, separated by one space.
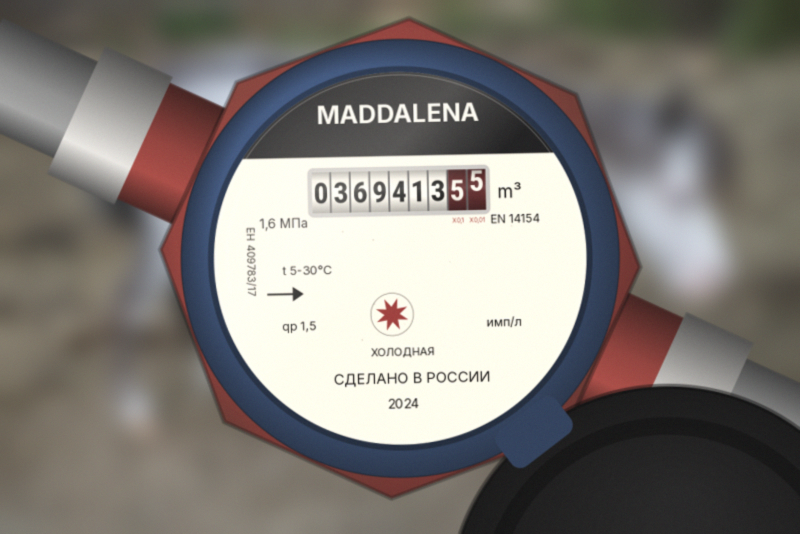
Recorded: 369413.55 m³
